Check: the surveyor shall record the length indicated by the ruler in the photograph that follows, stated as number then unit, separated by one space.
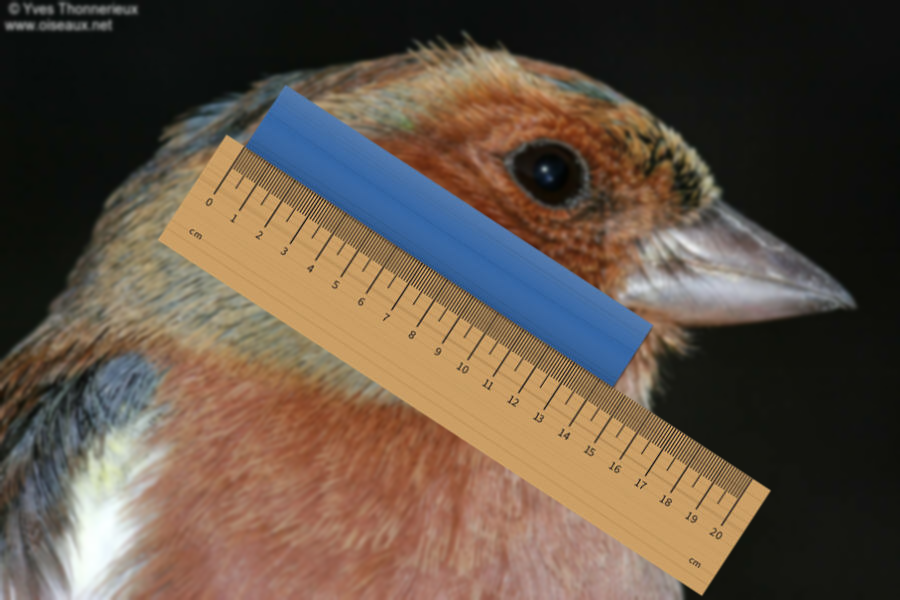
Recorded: 14.5 cm
